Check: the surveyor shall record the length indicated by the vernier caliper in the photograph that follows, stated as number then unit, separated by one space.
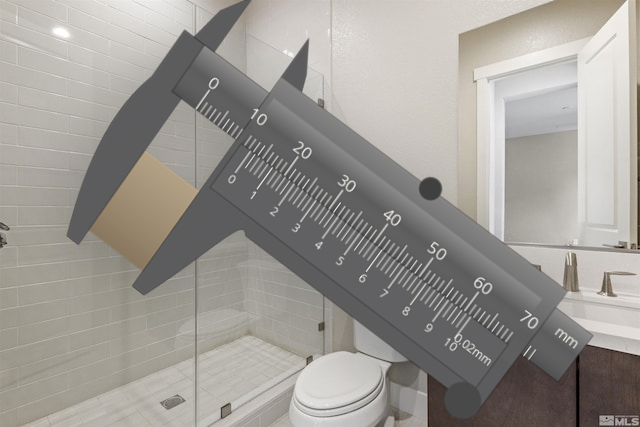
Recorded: 12.5 mm
